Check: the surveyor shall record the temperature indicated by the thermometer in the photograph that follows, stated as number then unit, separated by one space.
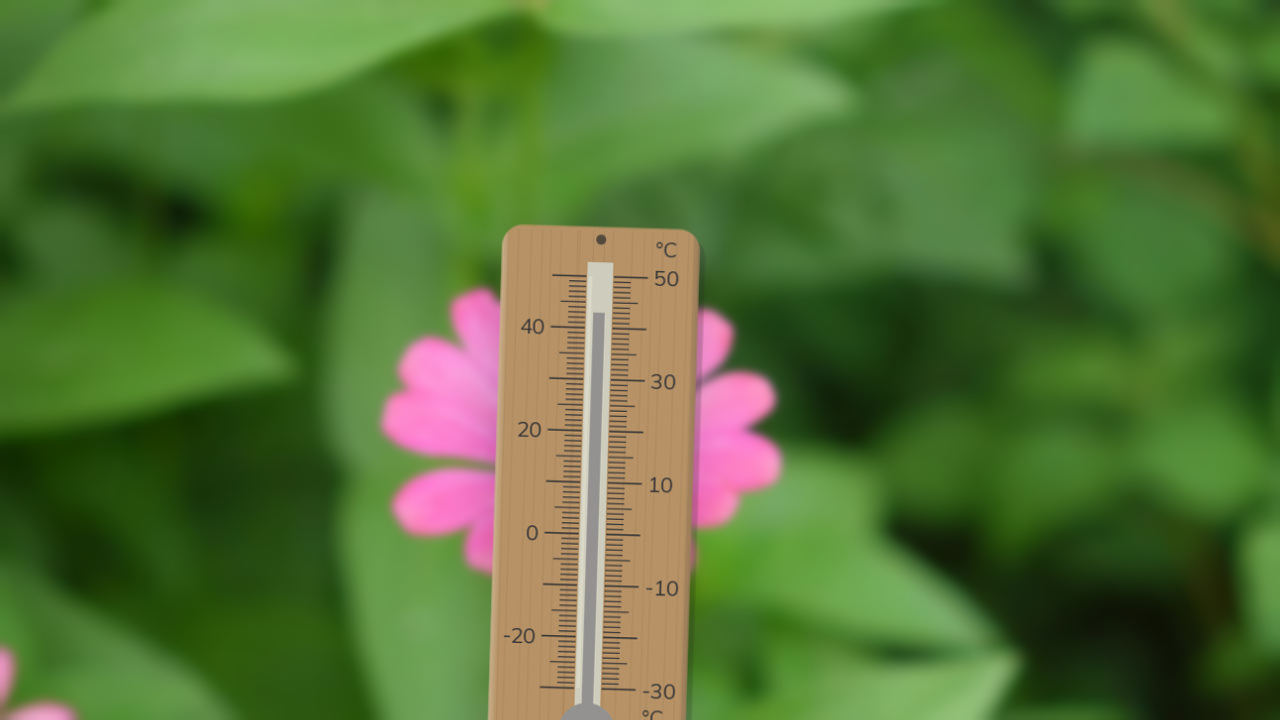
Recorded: 43 °C
